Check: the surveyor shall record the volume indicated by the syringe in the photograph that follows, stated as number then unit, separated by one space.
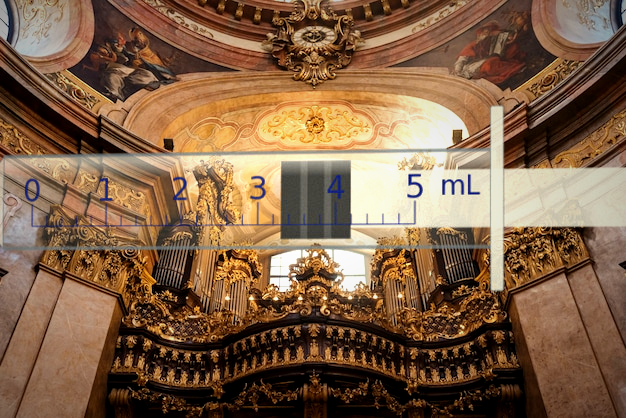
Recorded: 3.3 mL
